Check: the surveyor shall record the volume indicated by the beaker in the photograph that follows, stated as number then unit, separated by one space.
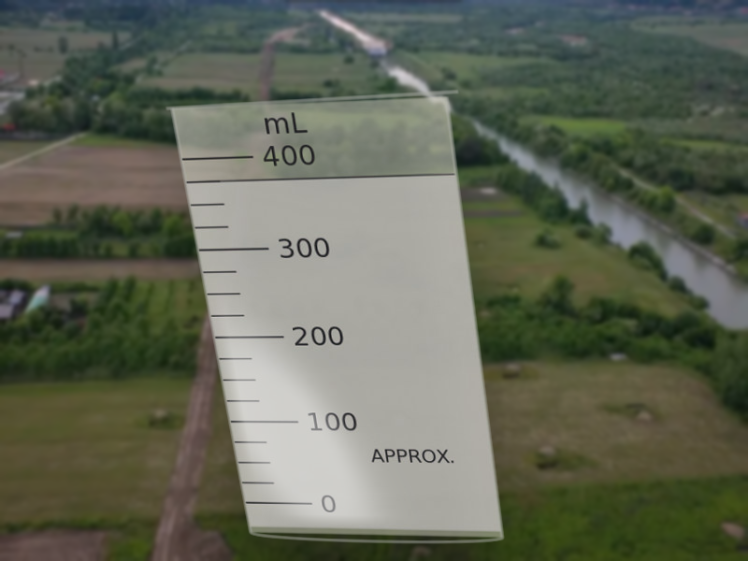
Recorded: 375 mL
